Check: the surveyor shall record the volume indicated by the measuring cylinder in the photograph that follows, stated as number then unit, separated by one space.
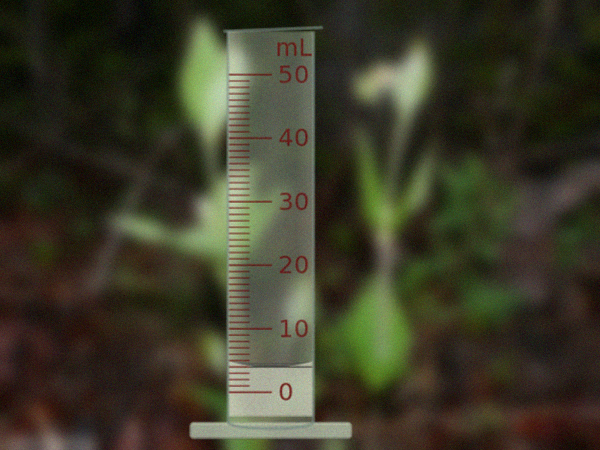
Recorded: 4 mL
